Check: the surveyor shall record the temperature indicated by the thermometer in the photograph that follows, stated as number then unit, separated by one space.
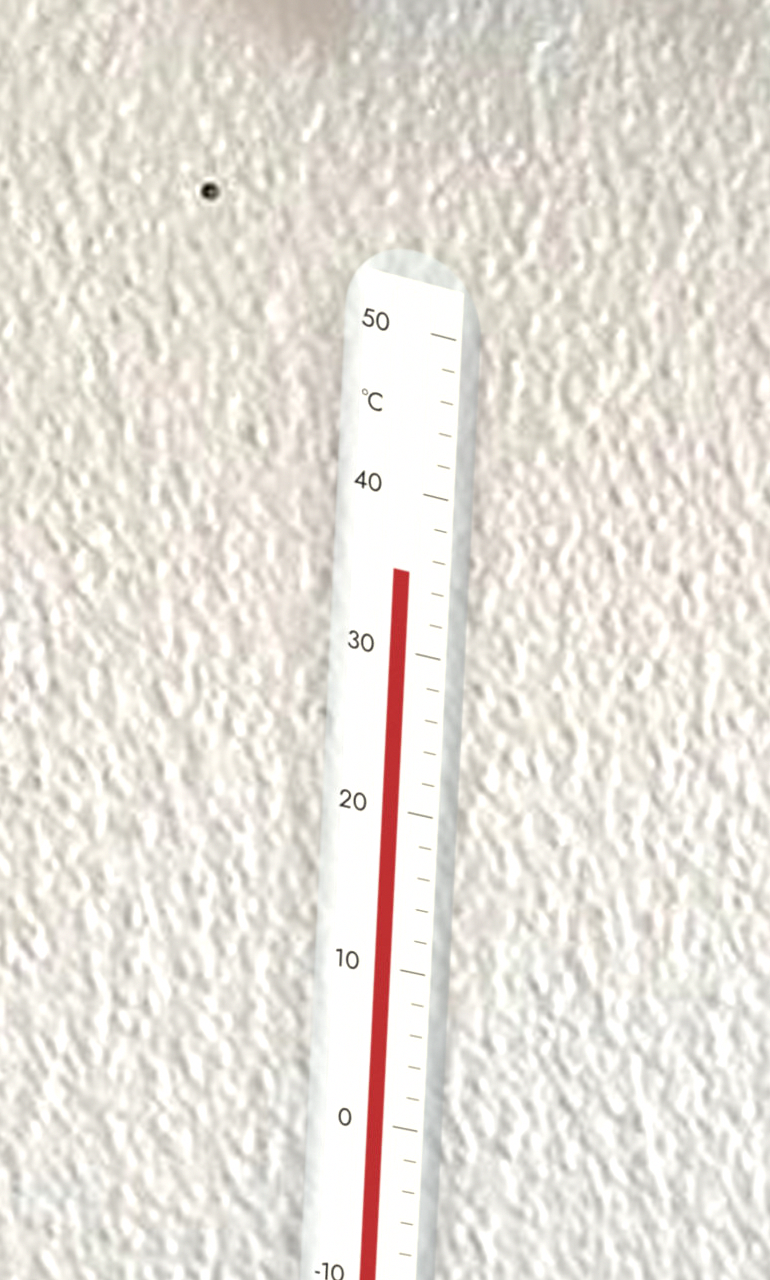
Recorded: 35 °C
